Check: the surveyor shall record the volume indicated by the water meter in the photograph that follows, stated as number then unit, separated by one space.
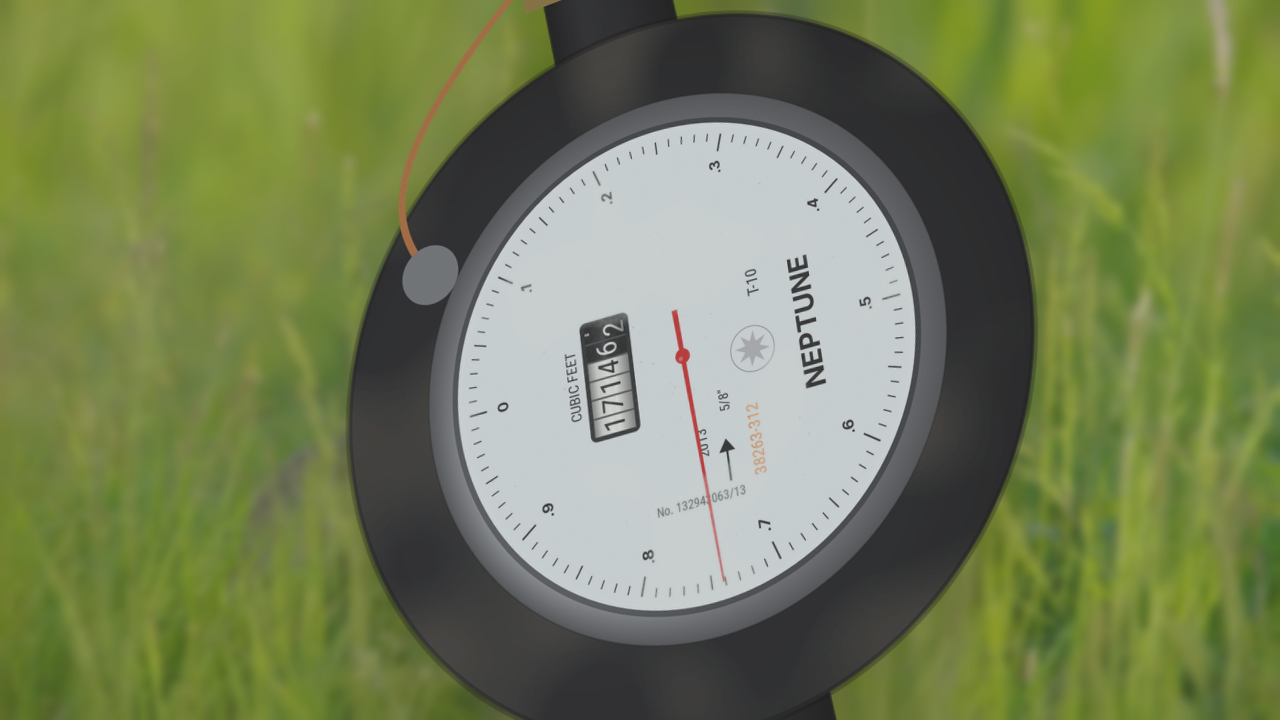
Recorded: 171461.74 ft³
